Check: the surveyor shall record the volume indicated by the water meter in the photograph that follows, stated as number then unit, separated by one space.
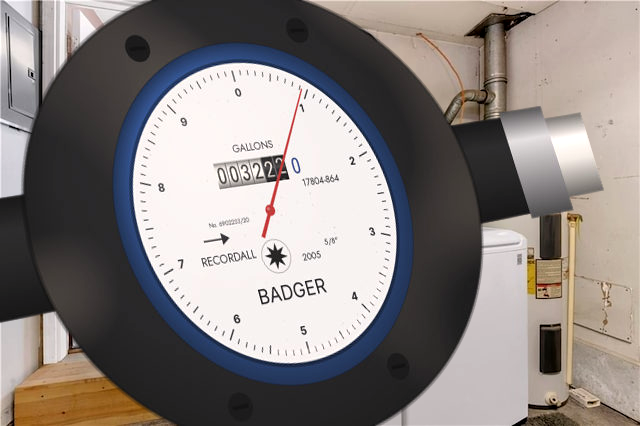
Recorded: 32220.9 gal
